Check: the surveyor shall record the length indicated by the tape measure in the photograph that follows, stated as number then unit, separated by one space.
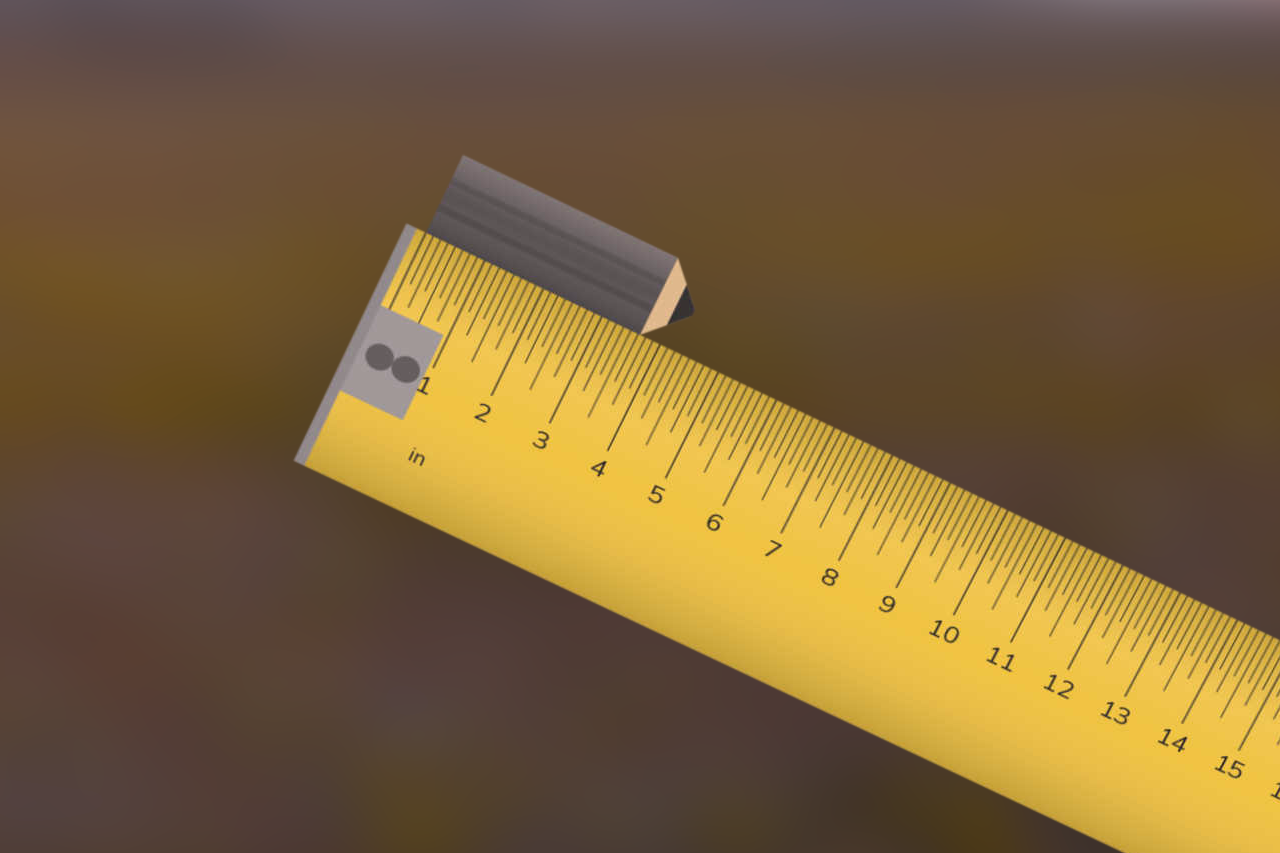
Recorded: 4.25 in
